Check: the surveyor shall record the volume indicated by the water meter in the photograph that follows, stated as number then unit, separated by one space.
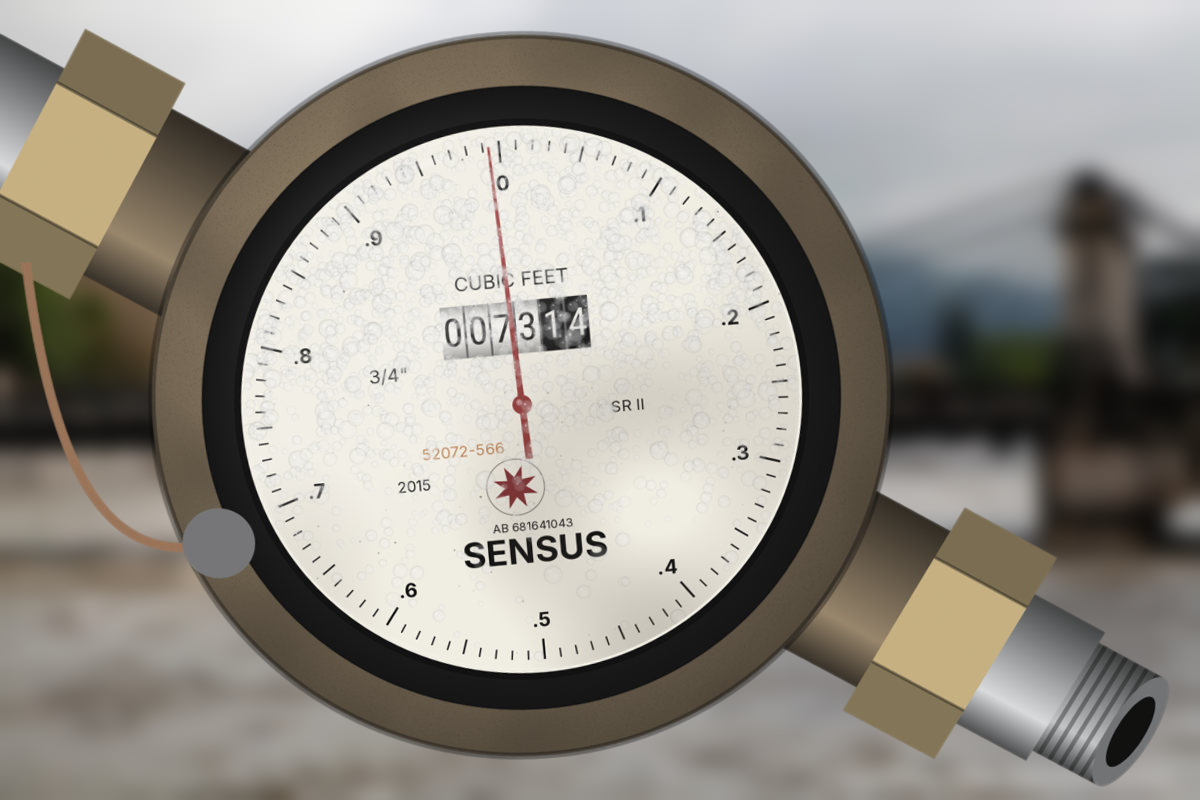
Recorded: 7313.99 ft³
